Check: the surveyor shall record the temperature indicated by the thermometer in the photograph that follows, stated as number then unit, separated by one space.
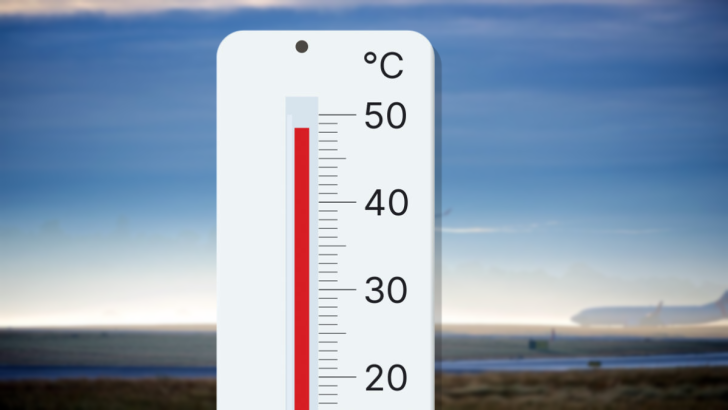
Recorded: 48.5 °C
